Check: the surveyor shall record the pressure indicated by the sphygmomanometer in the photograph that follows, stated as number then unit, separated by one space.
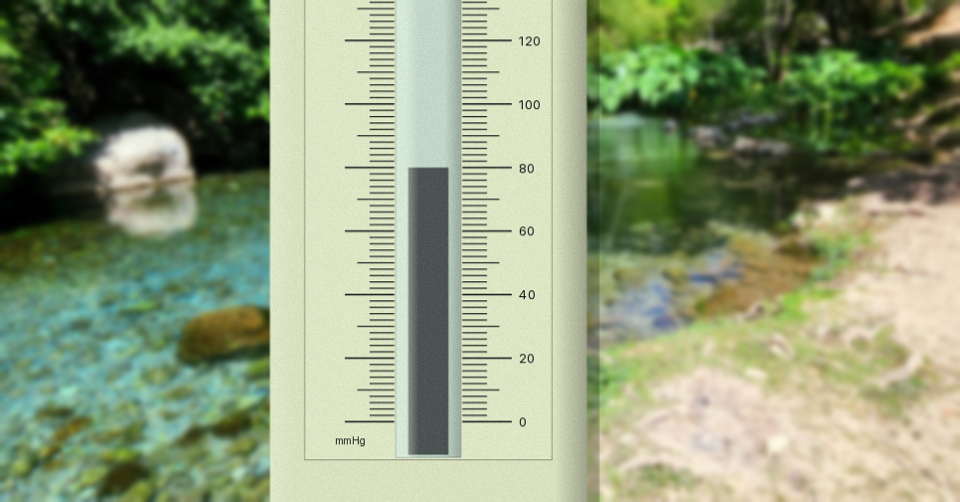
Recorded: 80 mmHg
